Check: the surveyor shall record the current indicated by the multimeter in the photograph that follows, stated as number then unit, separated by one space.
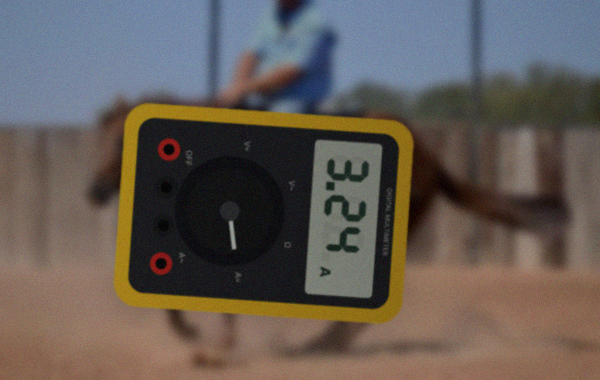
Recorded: 3.24 A
